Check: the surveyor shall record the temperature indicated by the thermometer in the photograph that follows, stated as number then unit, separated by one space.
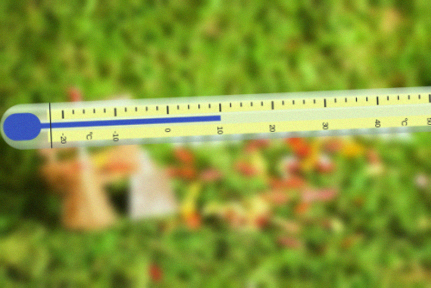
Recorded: 10 °C
